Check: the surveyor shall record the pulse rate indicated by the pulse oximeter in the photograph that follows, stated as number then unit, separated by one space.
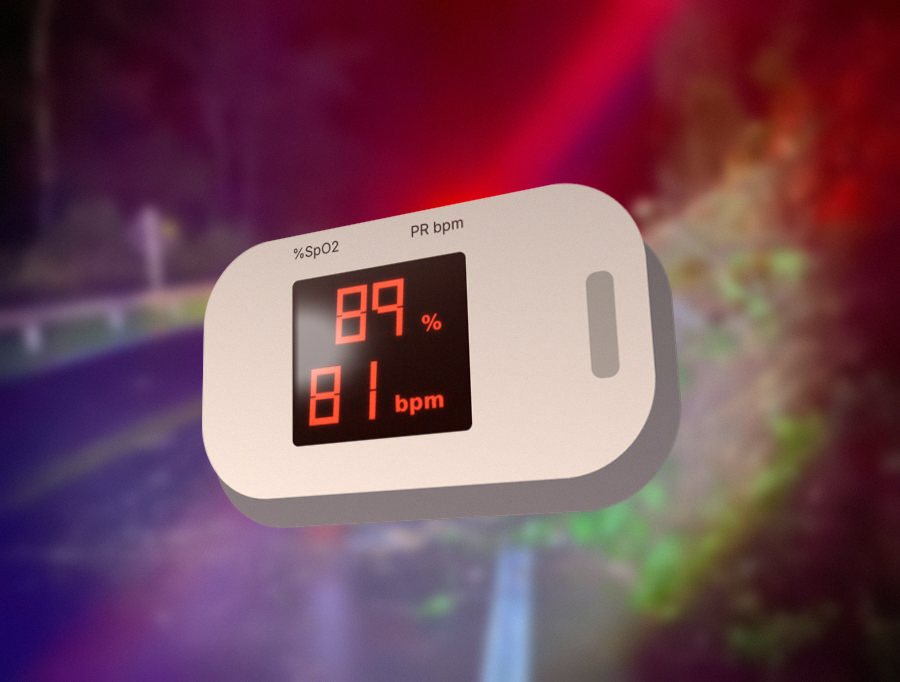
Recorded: 81 bpm
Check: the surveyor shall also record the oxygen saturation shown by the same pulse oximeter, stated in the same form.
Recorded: 89 %
